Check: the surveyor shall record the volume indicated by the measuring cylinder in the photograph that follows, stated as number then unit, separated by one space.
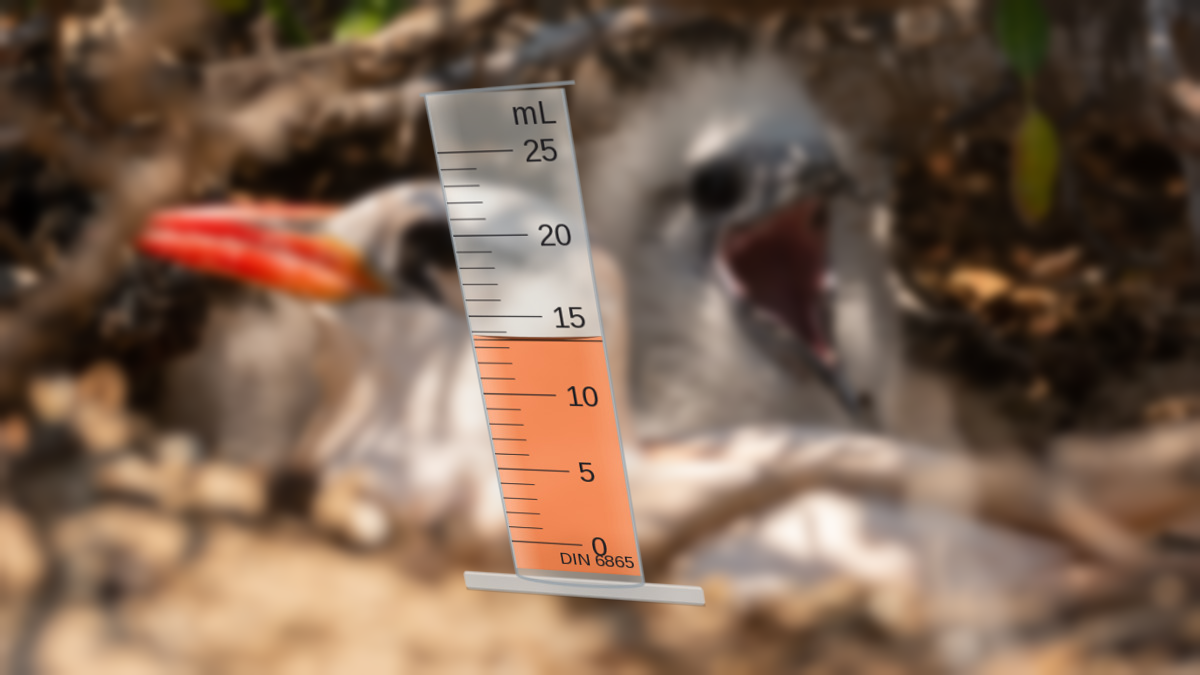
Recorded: 13.5 mL
